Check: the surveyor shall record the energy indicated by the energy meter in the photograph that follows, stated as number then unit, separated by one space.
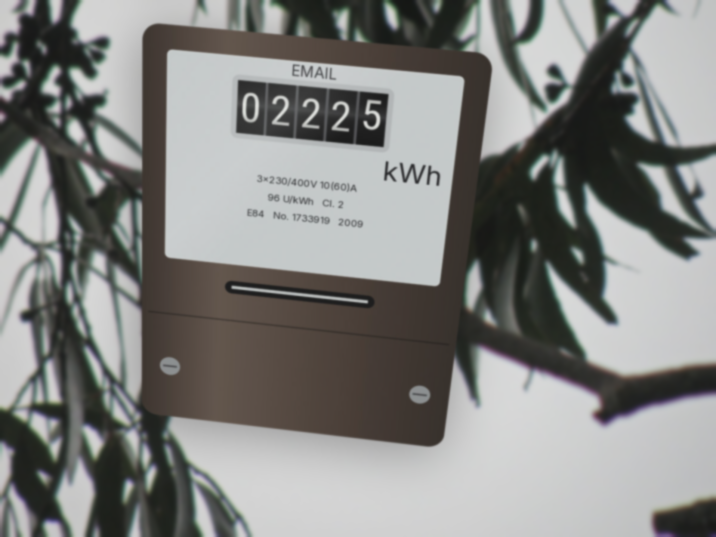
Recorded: 2225 kWh
